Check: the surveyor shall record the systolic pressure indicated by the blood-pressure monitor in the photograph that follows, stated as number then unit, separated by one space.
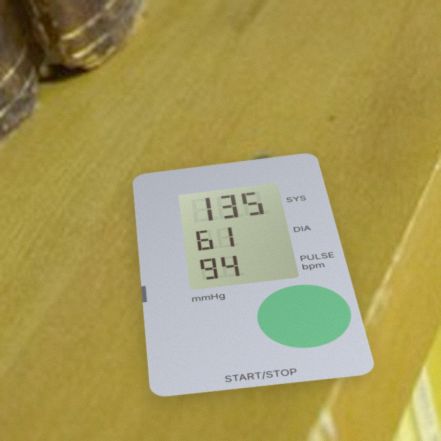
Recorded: 135 mmHg
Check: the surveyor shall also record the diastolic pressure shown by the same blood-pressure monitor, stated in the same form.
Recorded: 61 mmHg
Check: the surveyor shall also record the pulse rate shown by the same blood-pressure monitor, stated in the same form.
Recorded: 94 bpm
